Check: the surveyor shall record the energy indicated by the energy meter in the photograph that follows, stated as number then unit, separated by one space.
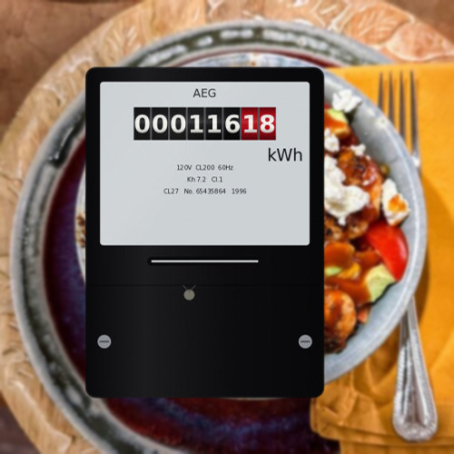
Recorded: 116.18 kWh
